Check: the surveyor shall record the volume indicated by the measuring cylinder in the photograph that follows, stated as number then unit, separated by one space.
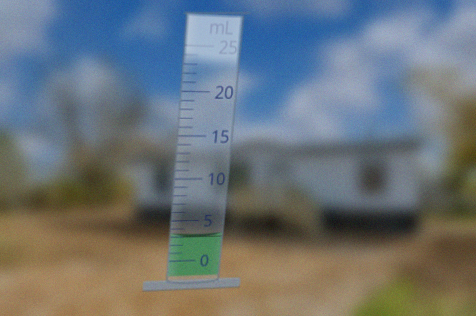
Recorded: 3 mL
